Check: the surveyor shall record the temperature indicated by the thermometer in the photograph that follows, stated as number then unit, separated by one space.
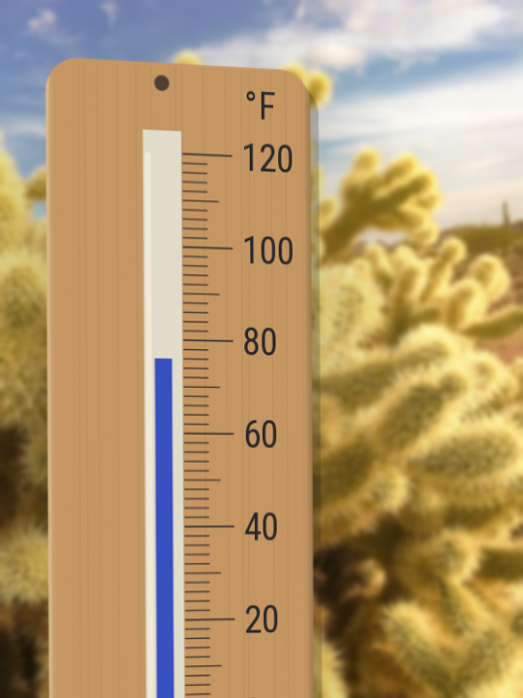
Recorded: 76 °F
